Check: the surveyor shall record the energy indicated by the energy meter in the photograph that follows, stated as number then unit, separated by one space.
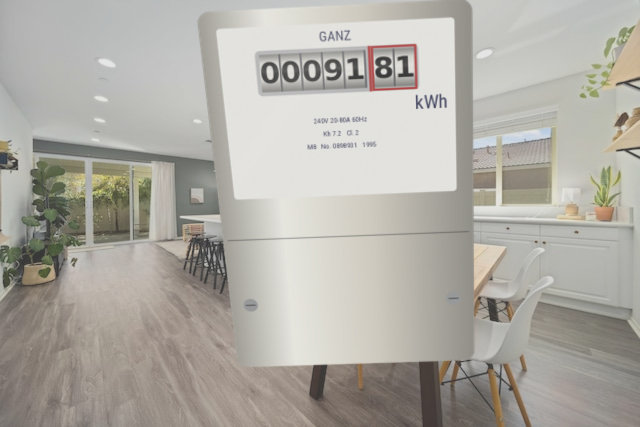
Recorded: 91.81 kWh
